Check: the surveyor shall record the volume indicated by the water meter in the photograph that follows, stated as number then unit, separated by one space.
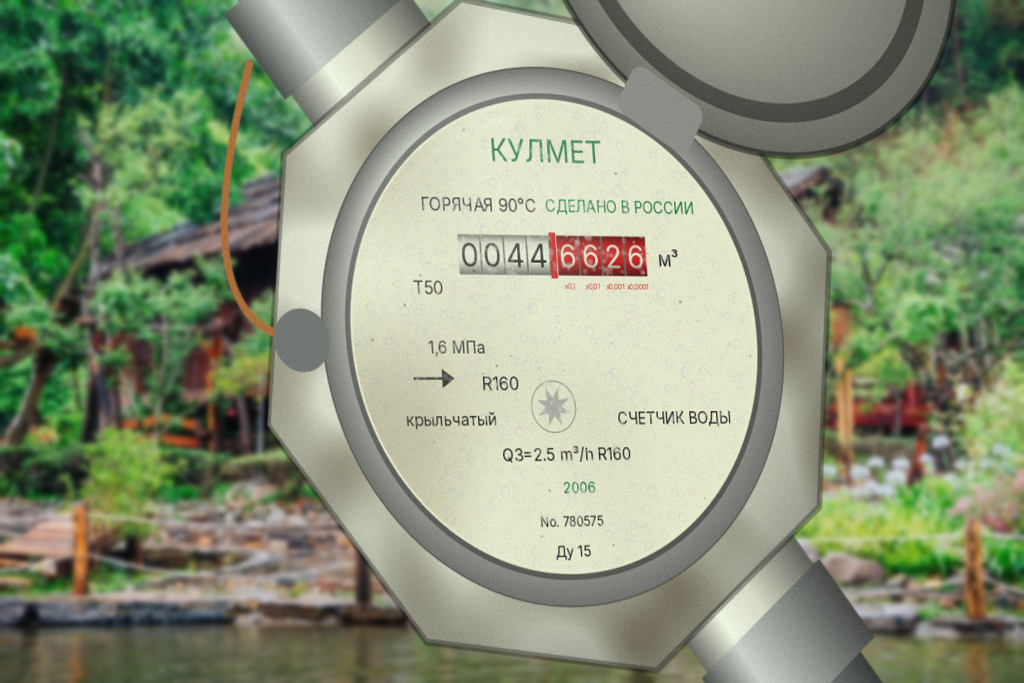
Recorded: 44.6626 m³
